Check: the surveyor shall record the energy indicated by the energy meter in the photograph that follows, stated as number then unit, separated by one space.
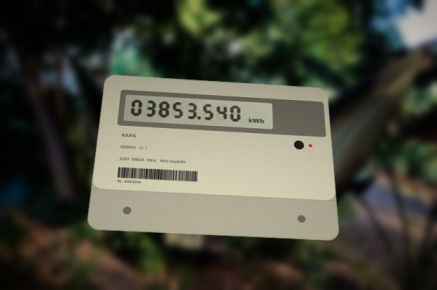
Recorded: 3853.540 kWh
